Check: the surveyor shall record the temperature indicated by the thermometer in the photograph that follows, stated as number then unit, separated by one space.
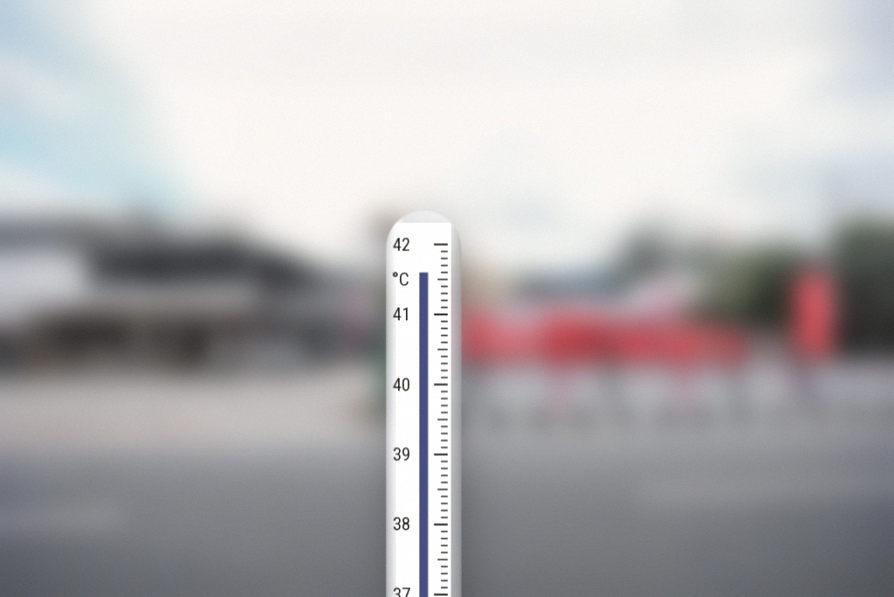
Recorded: 41.6 °C
